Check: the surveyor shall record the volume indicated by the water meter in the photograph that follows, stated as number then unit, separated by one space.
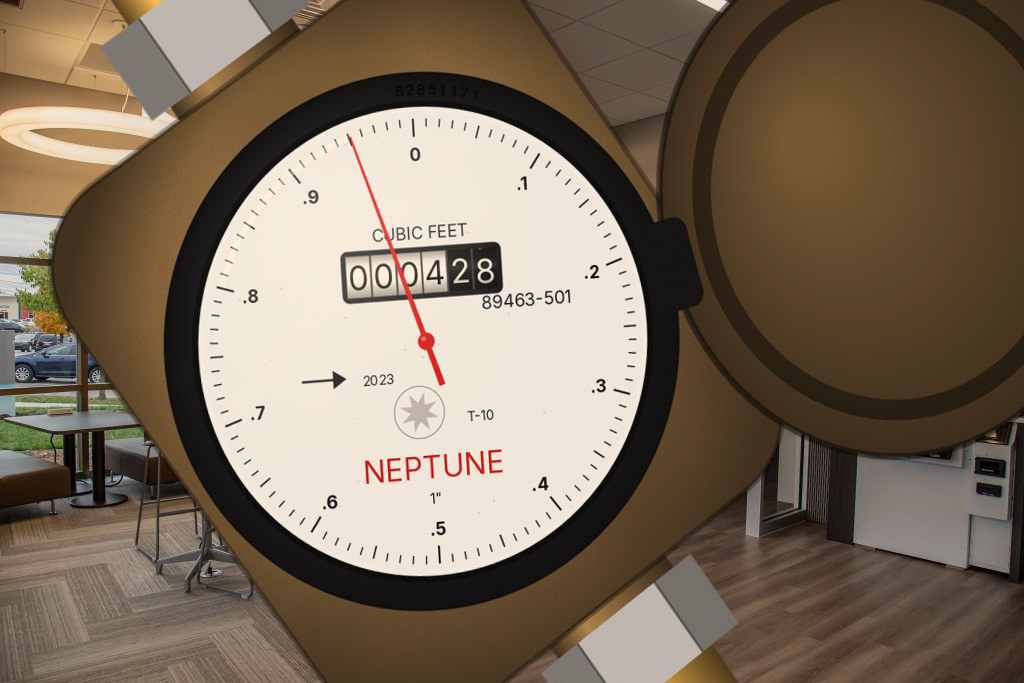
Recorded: 427.95 ft³
